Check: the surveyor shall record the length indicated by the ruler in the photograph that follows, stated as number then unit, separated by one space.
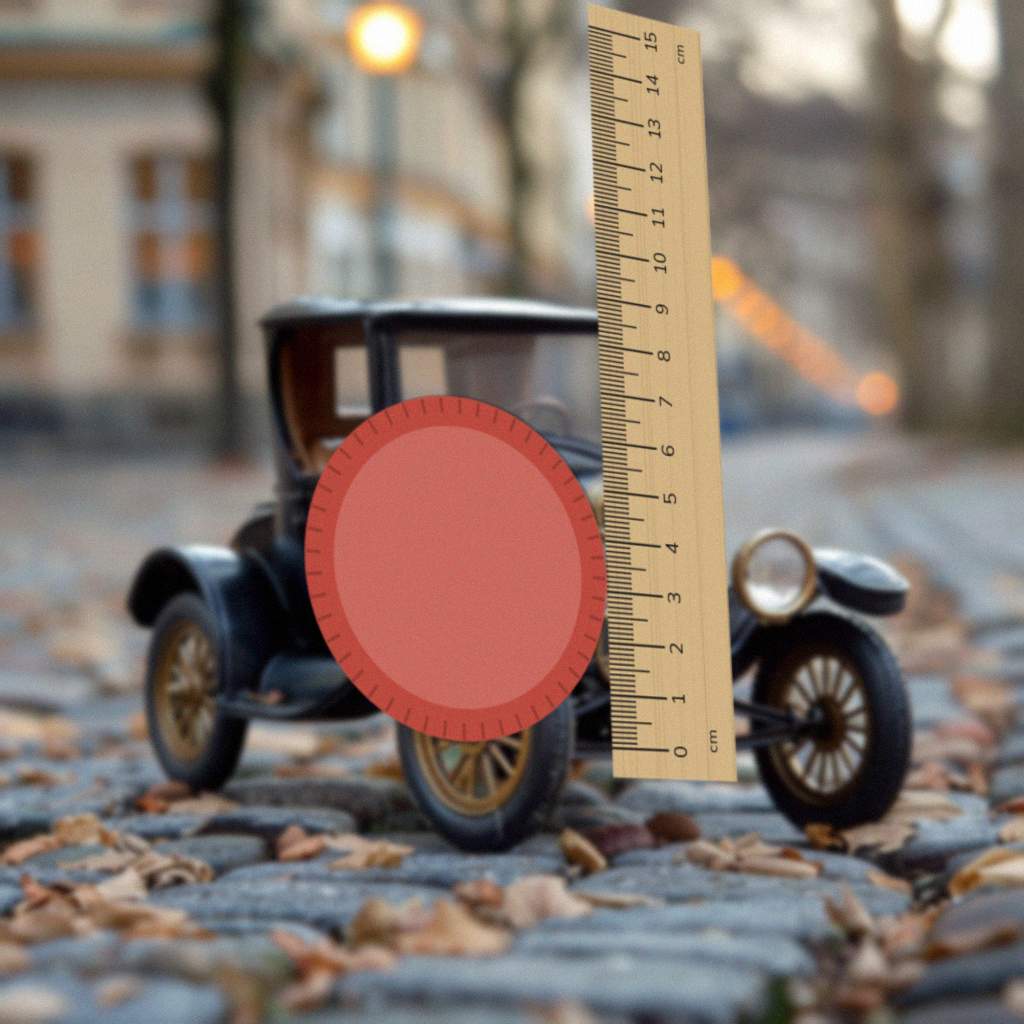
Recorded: 6.5 cm
